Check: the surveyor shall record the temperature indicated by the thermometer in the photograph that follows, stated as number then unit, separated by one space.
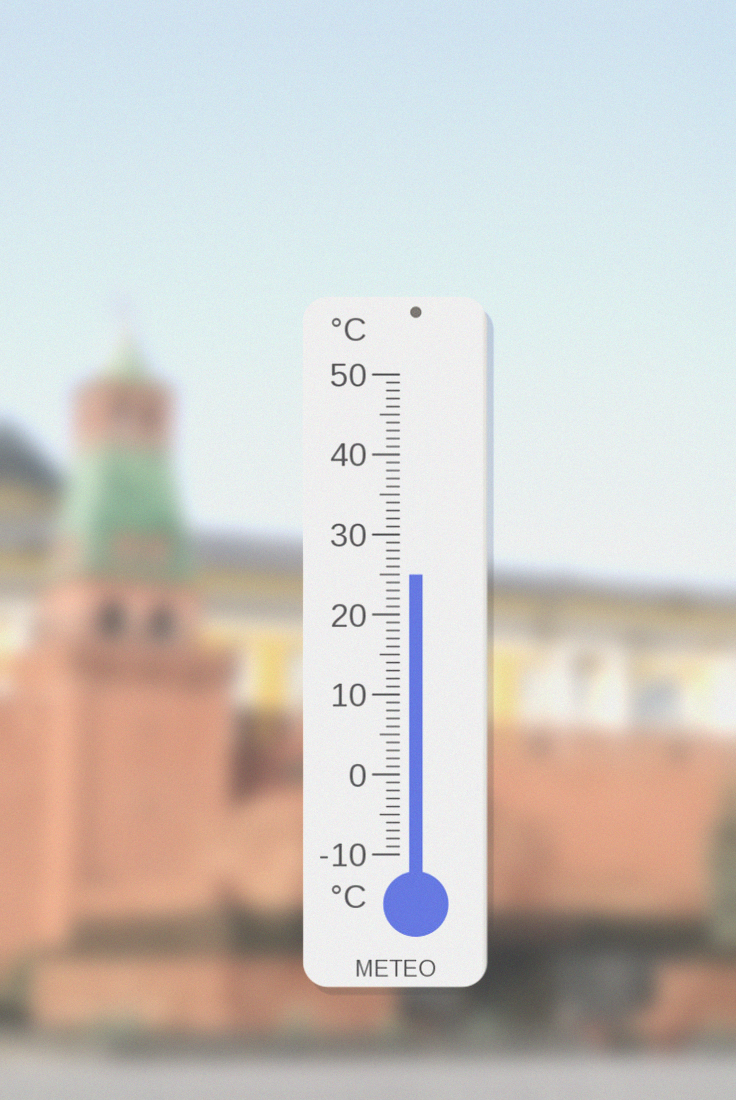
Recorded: 25 °C
